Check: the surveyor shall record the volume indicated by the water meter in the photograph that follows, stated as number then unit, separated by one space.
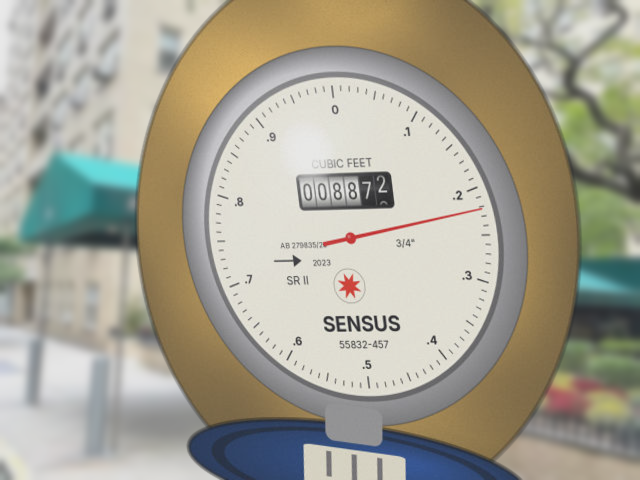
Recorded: 8872.22 ft³
